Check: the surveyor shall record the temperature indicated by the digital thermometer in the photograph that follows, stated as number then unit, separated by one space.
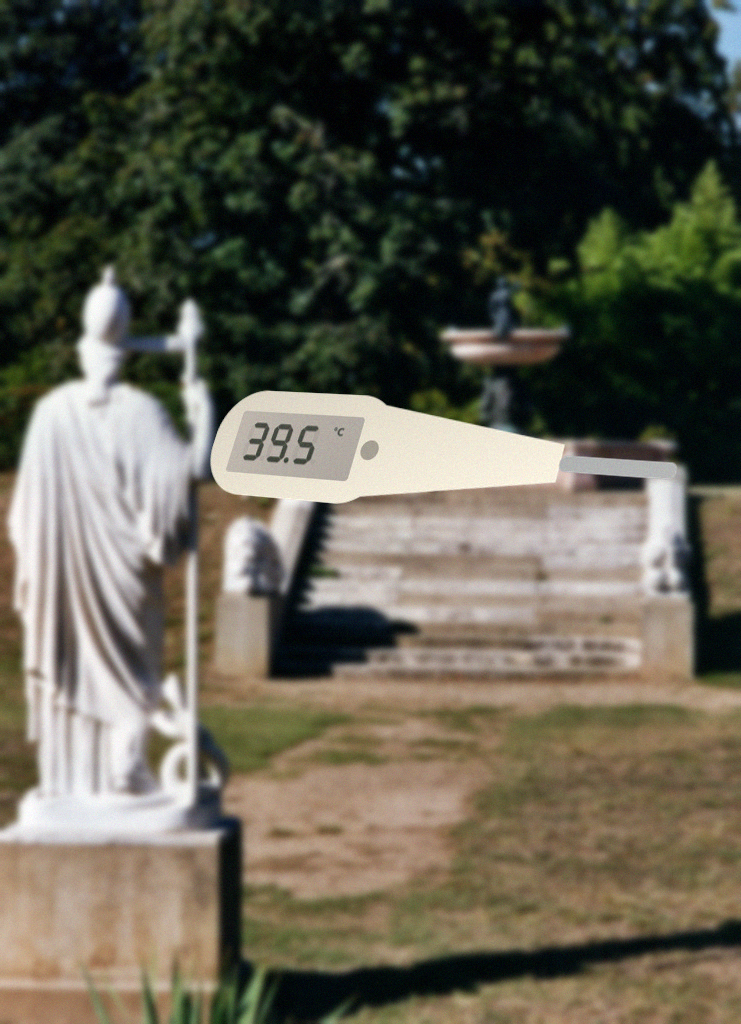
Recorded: 39.5 °C
